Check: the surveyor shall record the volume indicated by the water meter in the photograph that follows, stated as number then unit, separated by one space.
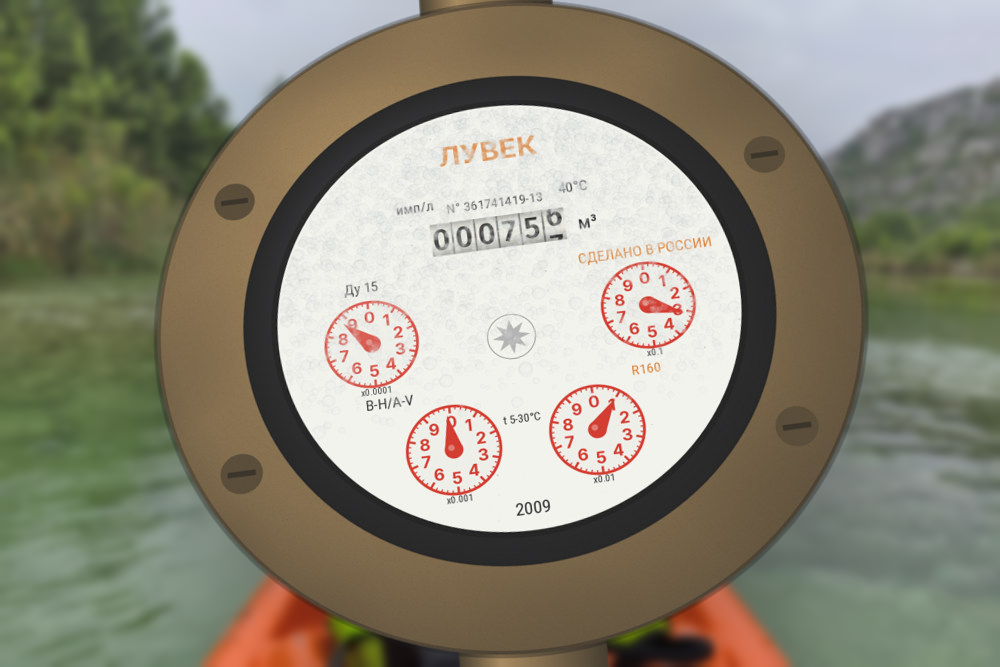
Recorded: 756.3098 m³
